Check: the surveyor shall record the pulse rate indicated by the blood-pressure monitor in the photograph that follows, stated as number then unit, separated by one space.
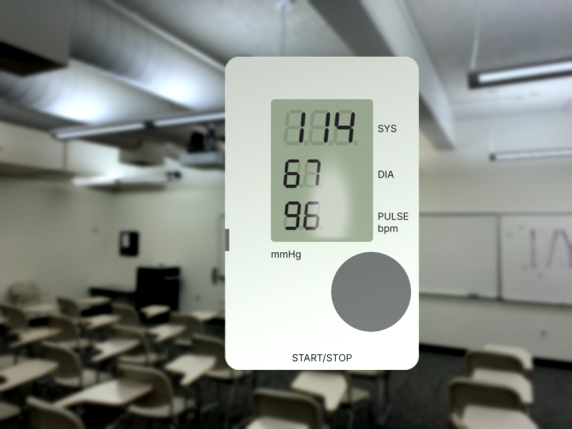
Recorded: 96 bpm
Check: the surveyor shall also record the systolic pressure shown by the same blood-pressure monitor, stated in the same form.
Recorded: 114 mmHg
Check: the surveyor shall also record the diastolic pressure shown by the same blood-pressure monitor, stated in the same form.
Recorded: 67 mmHg
